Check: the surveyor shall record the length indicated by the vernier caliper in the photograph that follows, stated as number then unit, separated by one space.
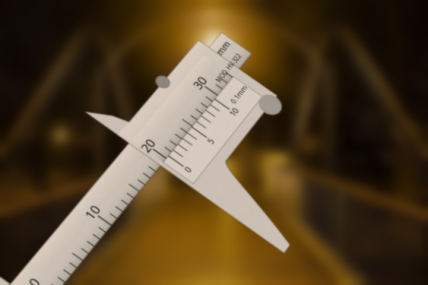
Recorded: 20.4 mm
